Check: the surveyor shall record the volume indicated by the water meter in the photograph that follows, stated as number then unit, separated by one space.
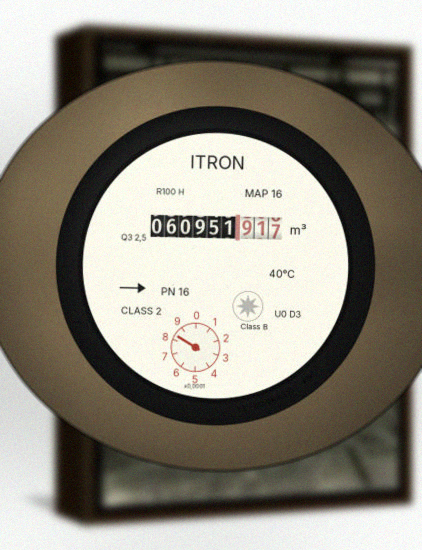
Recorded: 60951.9168 m³
